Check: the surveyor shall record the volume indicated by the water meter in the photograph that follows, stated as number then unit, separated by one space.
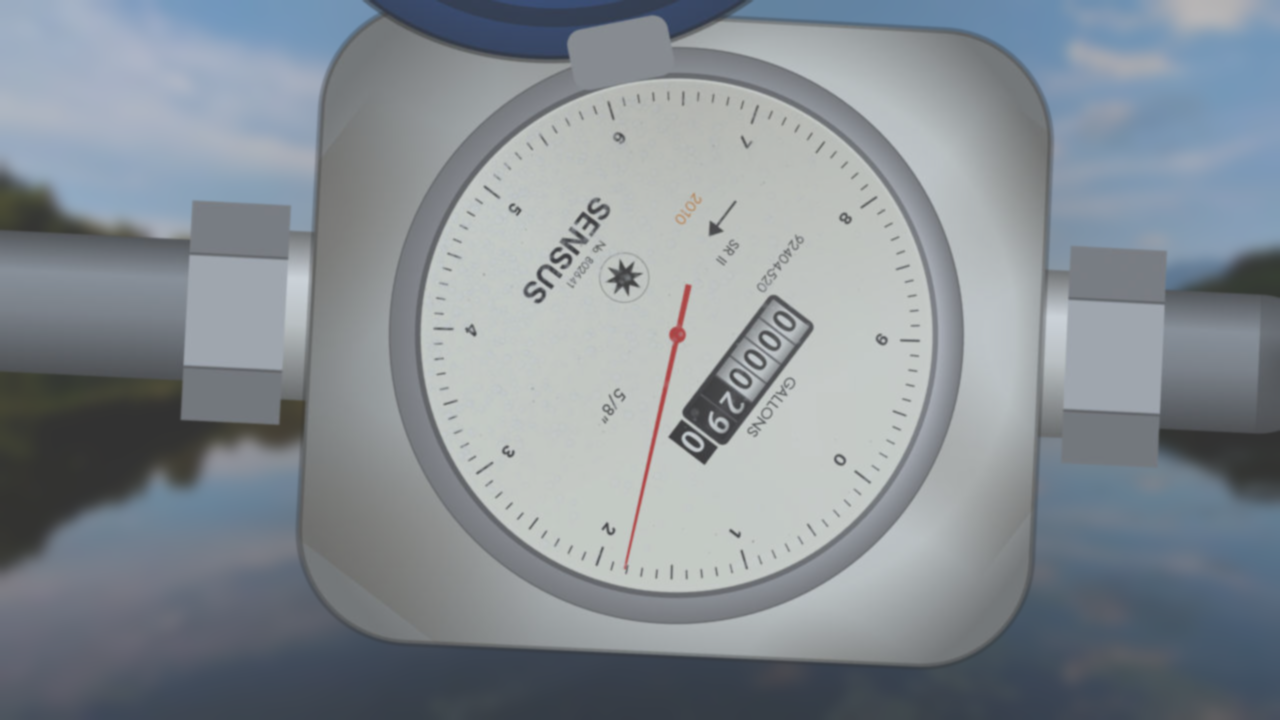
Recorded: 291.8 gal
